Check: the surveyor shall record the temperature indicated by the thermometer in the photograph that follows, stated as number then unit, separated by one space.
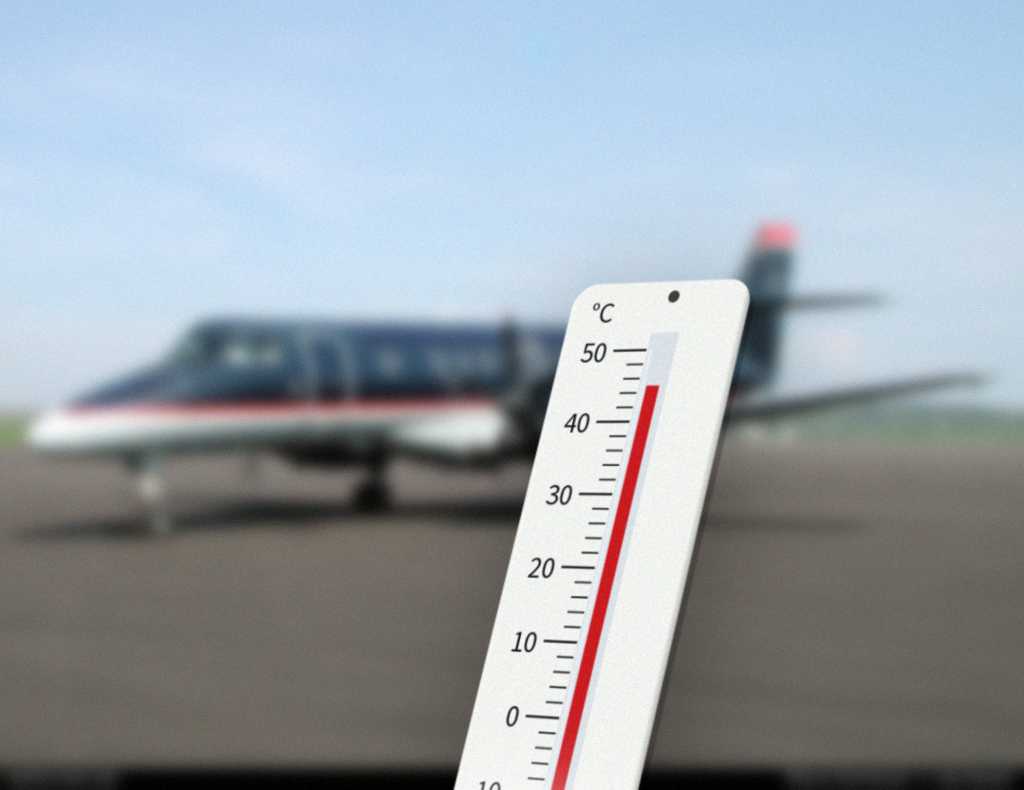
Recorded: 45 °C
